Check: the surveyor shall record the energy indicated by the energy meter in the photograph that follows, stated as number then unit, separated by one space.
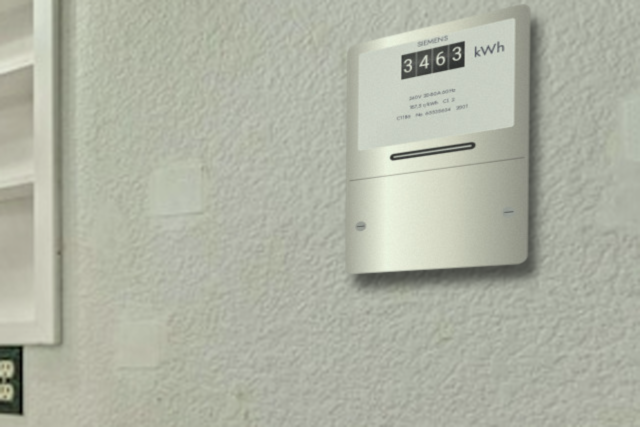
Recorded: 3463 kWh
